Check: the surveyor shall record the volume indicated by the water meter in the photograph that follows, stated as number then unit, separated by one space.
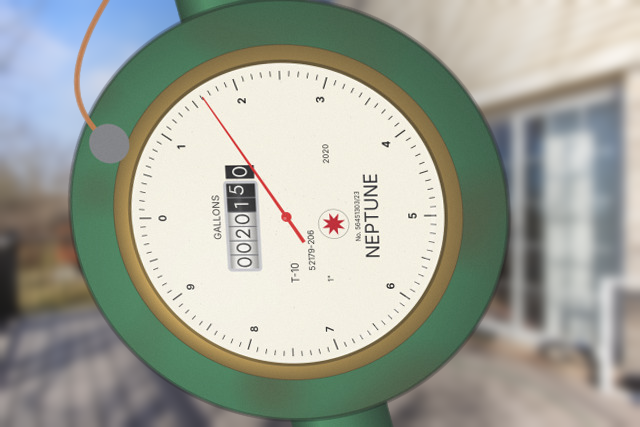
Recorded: 20151.6 gal
